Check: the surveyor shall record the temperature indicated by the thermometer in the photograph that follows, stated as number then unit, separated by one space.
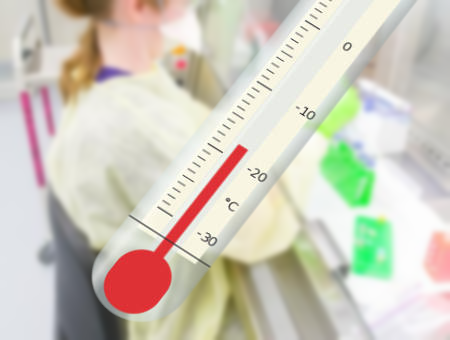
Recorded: -18 °C
